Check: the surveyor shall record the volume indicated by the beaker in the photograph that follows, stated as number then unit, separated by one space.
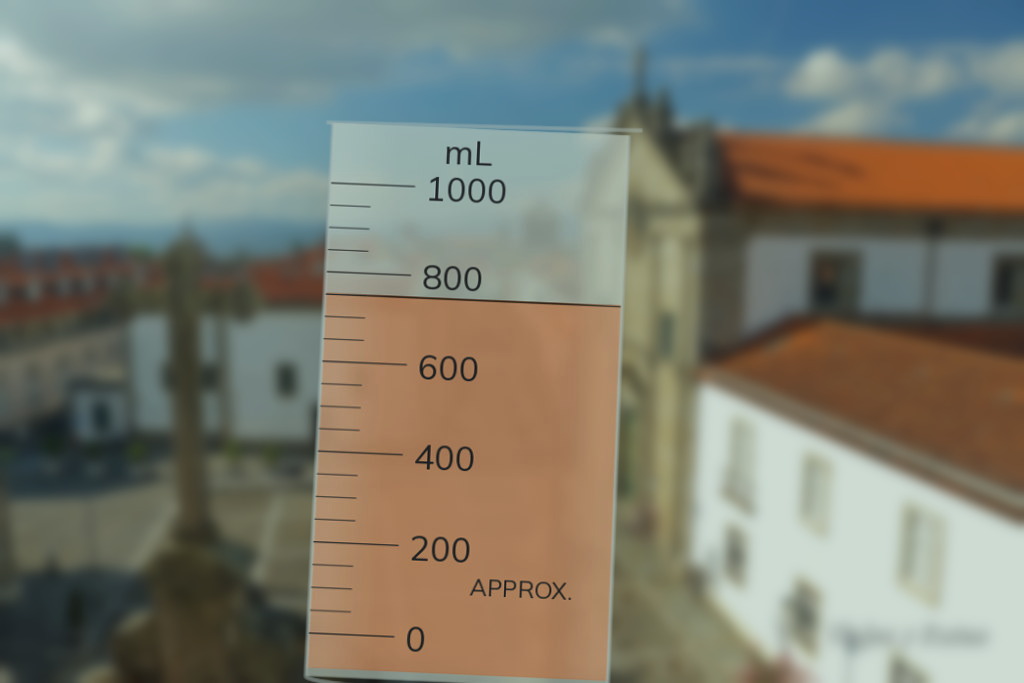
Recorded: 750 mL
